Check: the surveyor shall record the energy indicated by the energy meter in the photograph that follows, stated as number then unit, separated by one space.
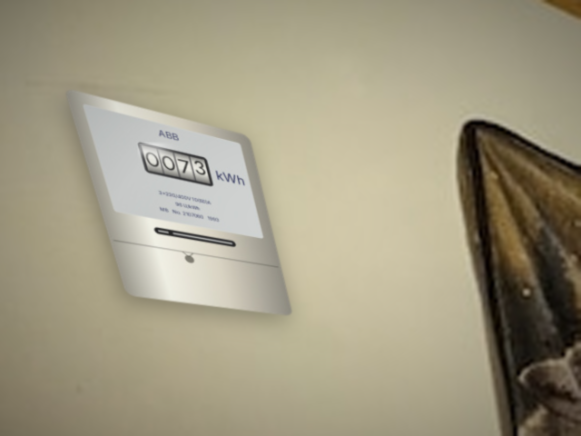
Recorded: 73 kWh
